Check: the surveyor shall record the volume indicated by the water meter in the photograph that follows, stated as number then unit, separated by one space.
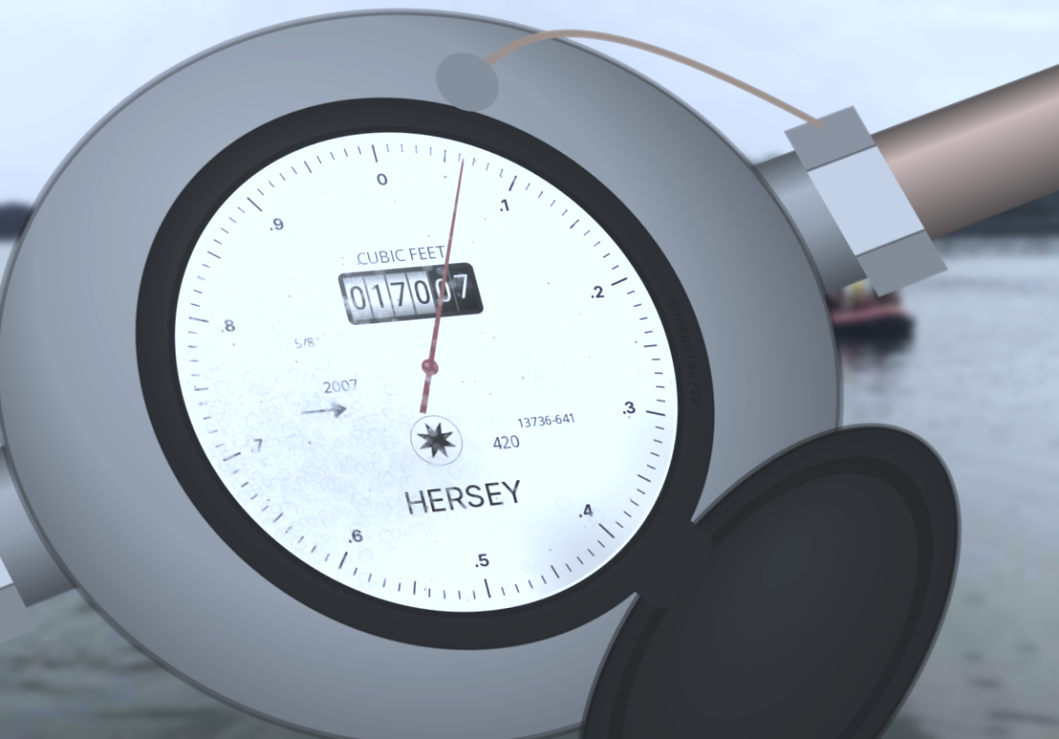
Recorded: 17007.06 ft³
